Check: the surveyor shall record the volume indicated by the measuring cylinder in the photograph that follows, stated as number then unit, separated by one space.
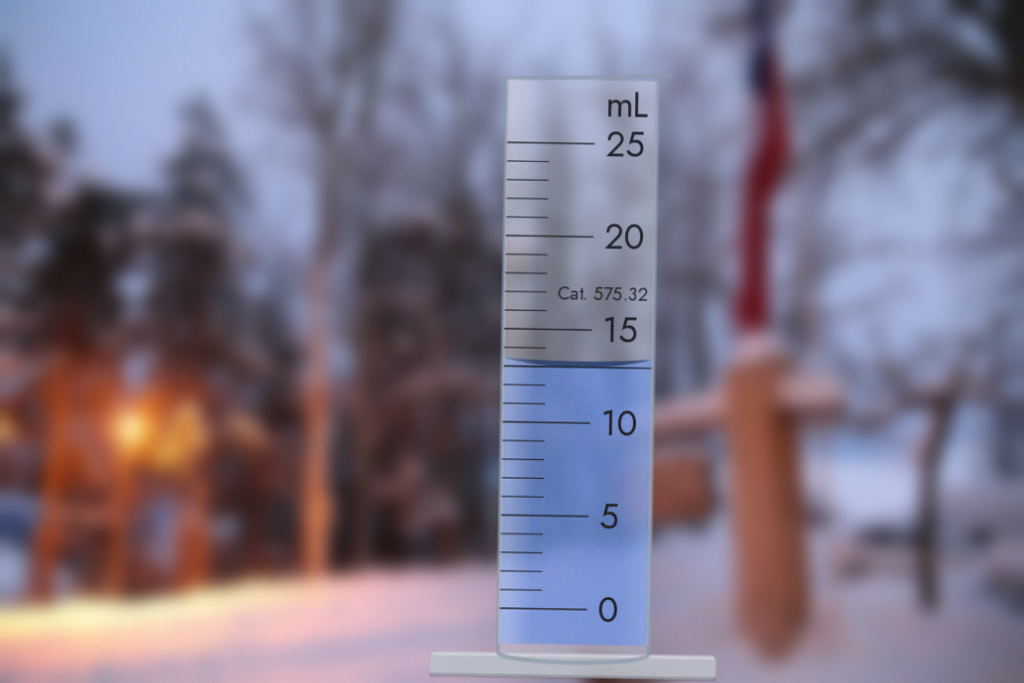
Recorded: 13 mL
